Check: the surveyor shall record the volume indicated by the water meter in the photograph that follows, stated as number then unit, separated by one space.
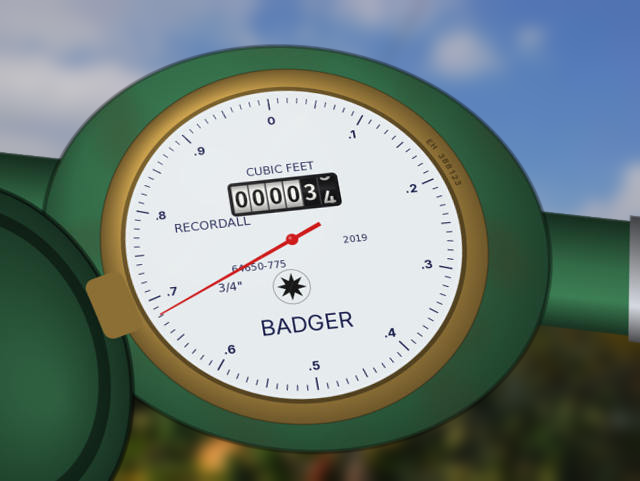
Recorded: 33.68 ft³
